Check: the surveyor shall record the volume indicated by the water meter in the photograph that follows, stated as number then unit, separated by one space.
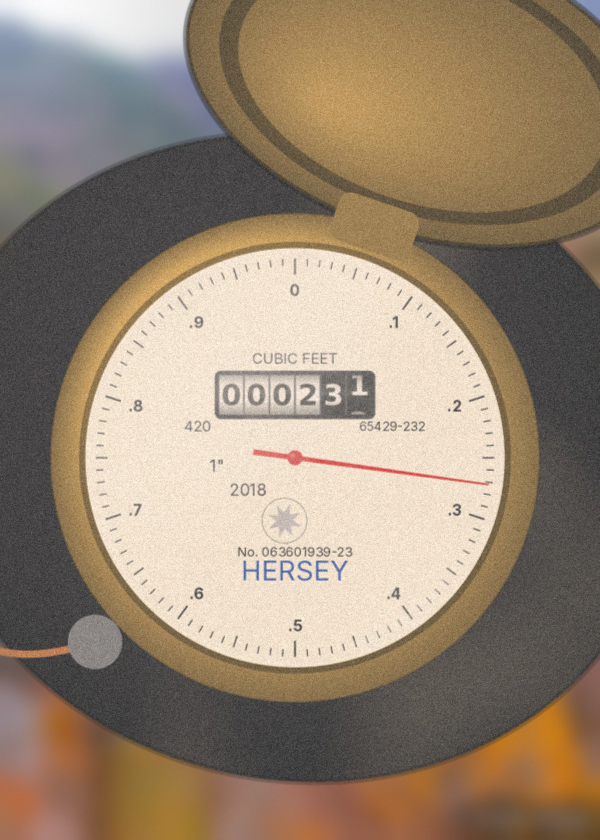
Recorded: 231.27 ft³
